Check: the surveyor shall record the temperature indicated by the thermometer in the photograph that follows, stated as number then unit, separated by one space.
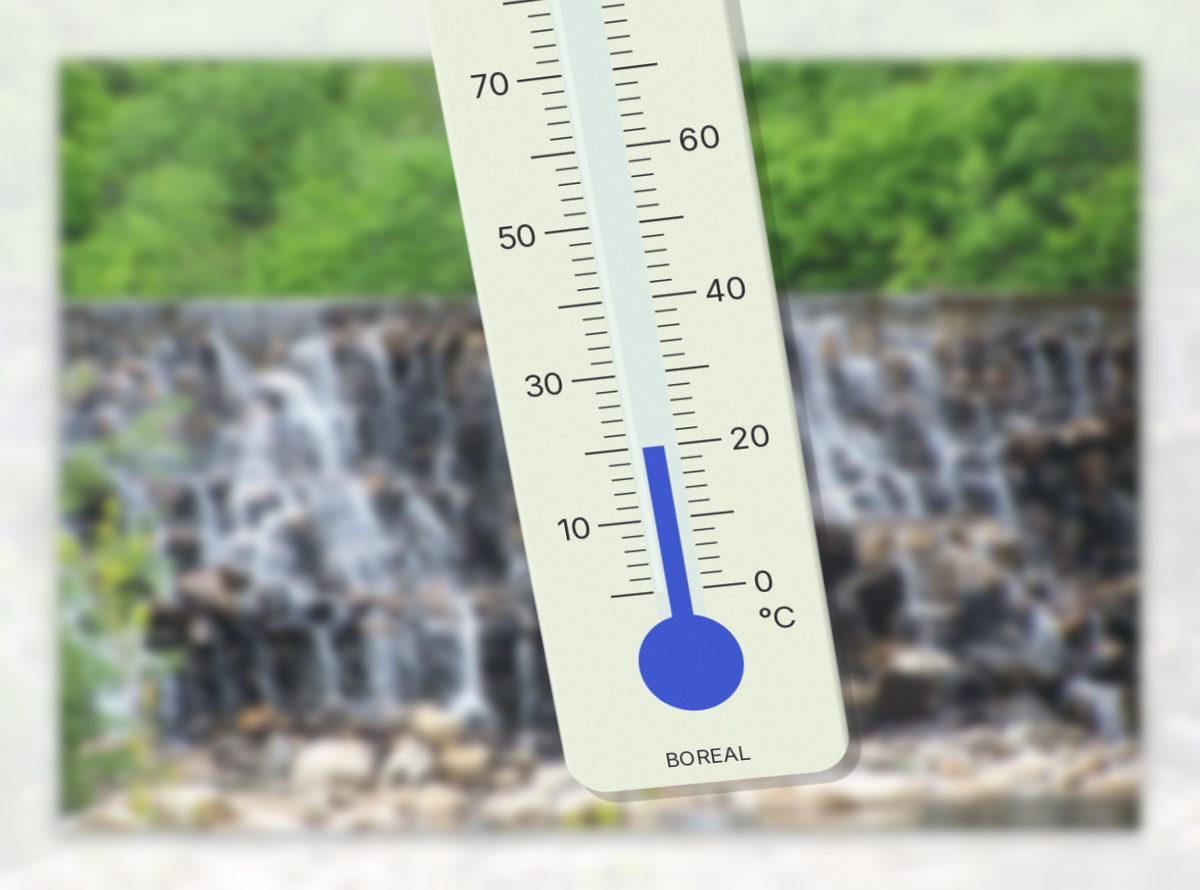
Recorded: 20 °C
